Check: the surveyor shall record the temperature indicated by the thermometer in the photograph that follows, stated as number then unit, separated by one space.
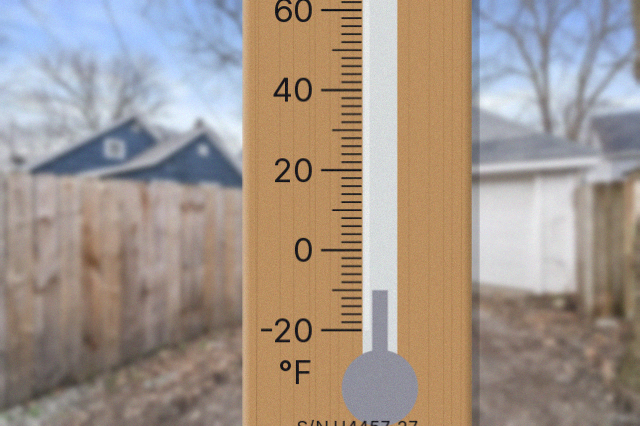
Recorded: -10 °F
